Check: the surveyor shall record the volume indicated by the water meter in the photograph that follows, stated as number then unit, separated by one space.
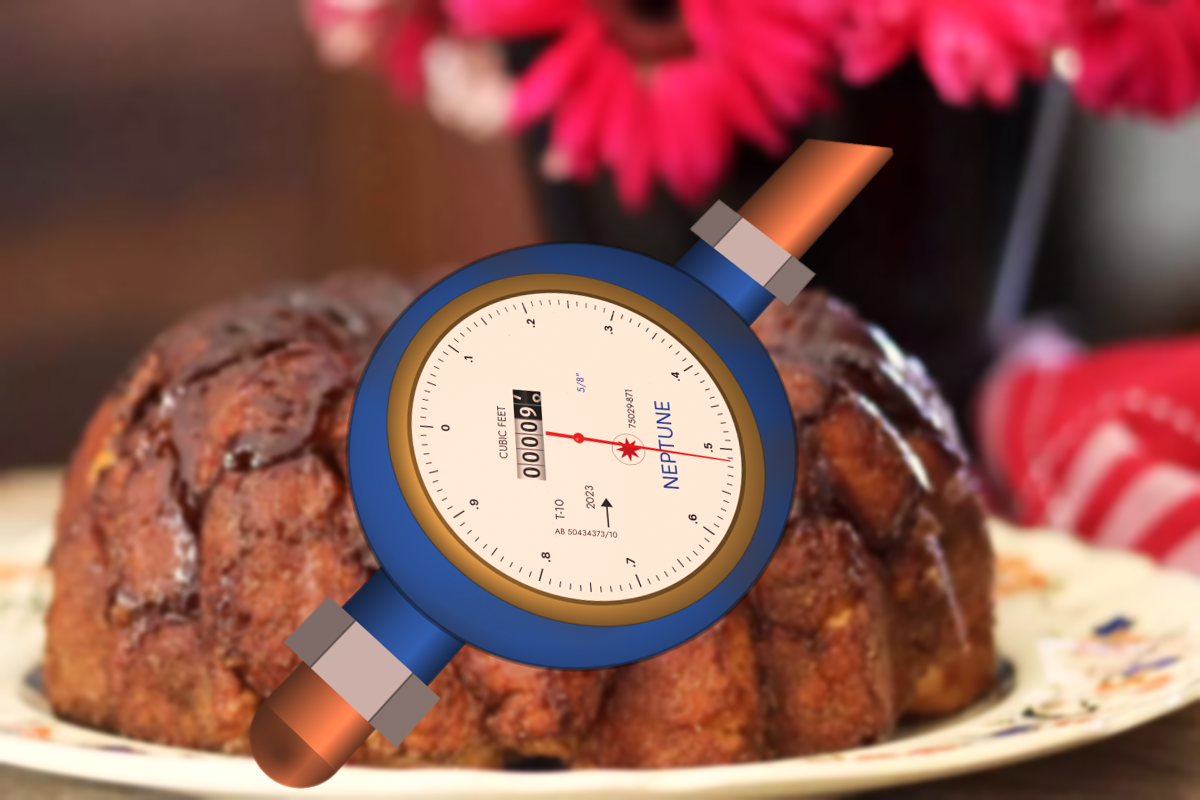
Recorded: 97.51 ft³
